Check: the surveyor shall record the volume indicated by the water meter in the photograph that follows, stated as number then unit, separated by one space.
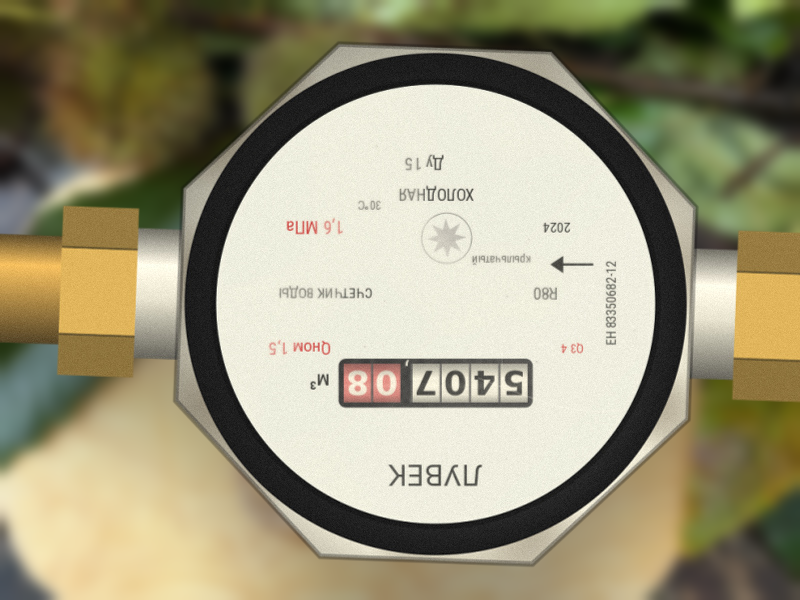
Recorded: 5407.08 m³
